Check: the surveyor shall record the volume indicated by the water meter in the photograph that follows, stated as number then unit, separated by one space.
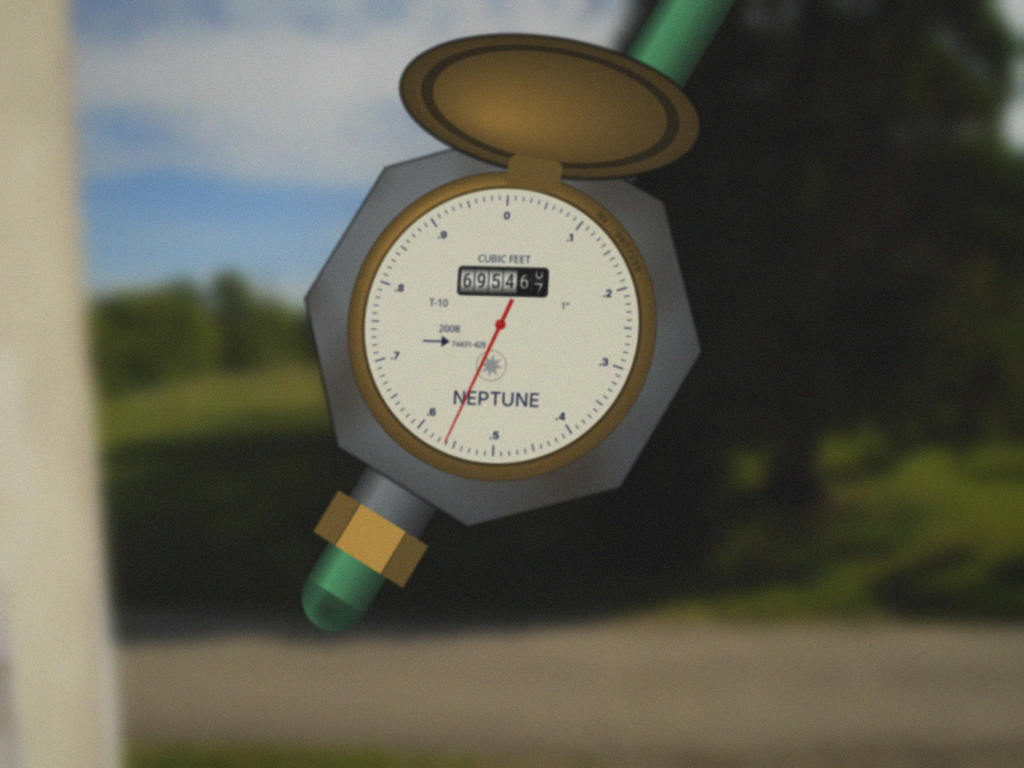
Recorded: 695466.56 ft³
